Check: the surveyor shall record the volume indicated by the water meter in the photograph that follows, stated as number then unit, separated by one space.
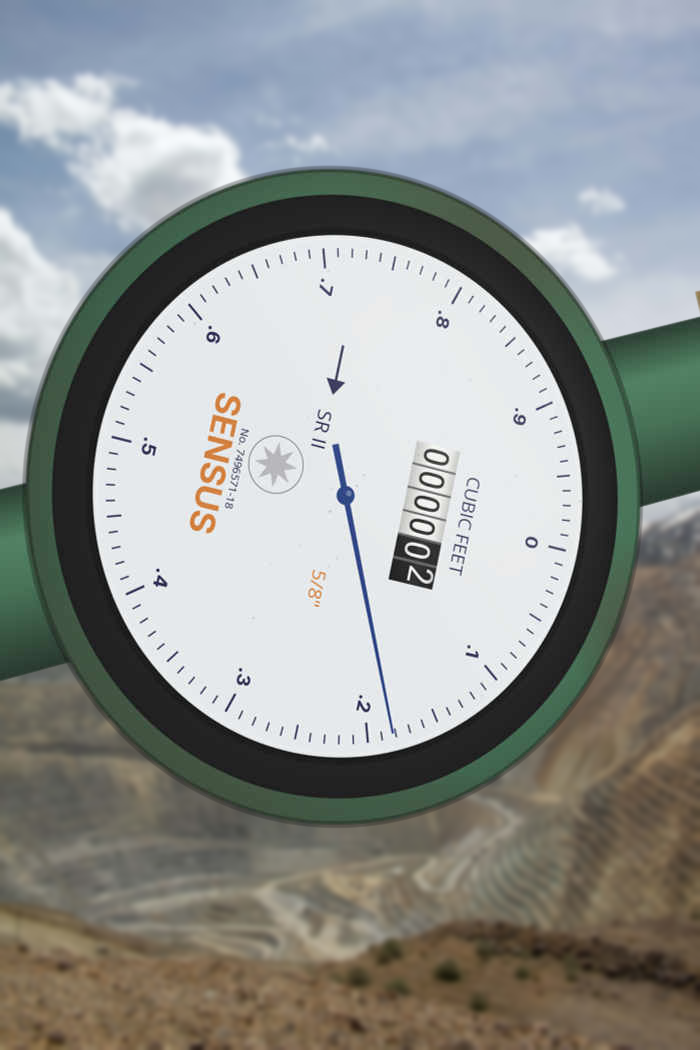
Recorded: 2.18 ft³
